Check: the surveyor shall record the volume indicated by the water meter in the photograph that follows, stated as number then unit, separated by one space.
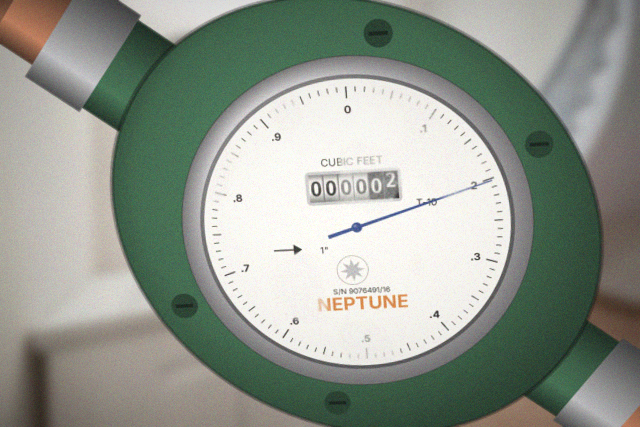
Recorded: 2.20 ft³
